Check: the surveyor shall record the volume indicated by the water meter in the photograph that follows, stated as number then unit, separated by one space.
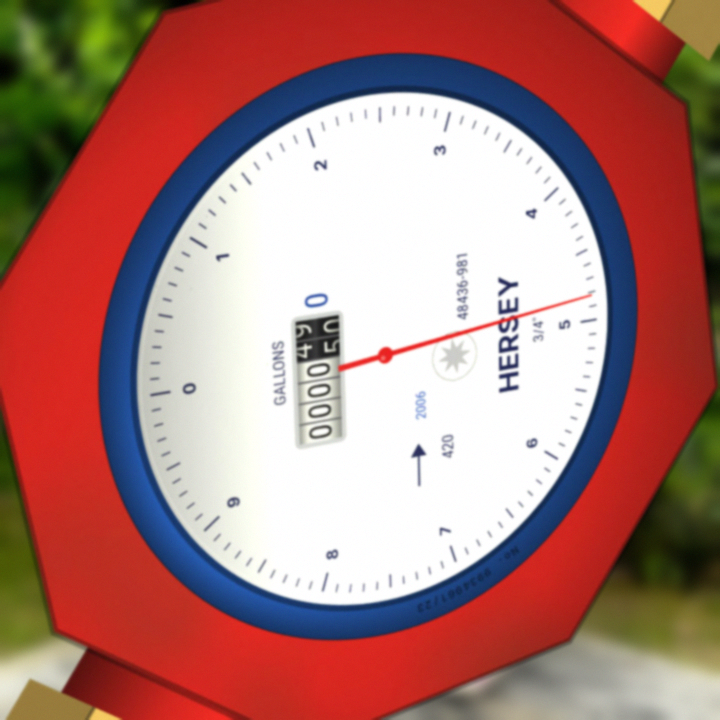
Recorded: 494.8 gal
